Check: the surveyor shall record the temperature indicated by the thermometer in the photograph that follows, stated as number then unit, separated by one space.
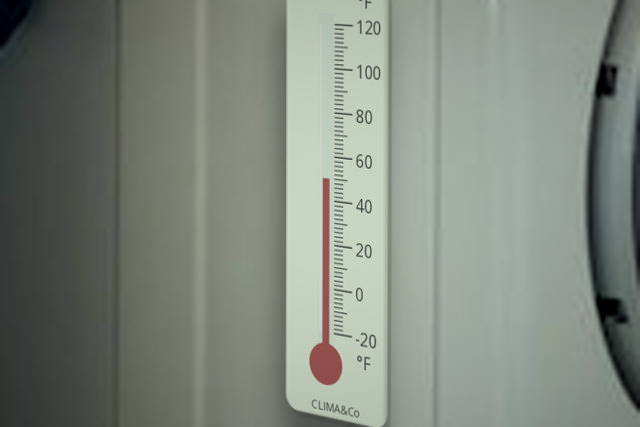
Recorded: 50 °F
